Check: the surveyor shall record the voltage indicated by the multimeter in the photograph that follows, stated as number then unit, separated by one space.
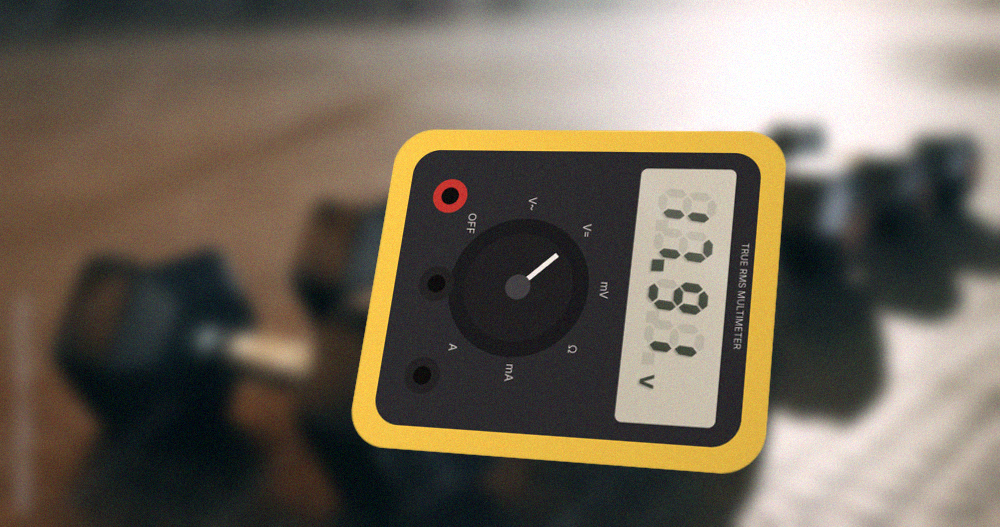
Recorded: 17.91 V
